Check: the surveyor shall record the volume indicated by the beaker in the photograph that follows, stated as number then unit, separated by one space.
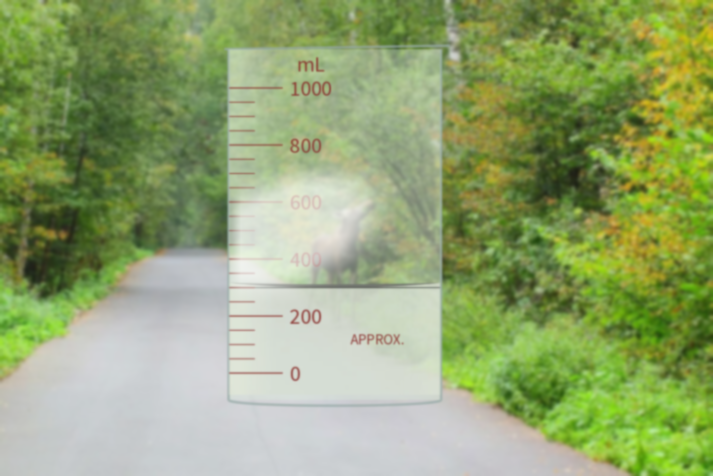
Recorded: 300 mL
